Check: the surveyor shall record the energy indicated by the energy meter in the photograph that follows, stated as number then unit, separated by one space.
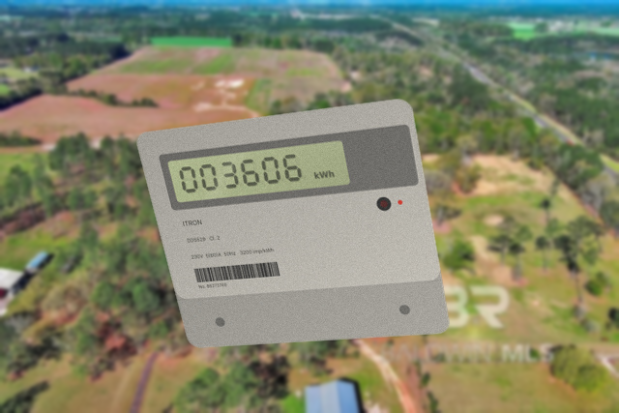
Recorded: 3606 kWh
